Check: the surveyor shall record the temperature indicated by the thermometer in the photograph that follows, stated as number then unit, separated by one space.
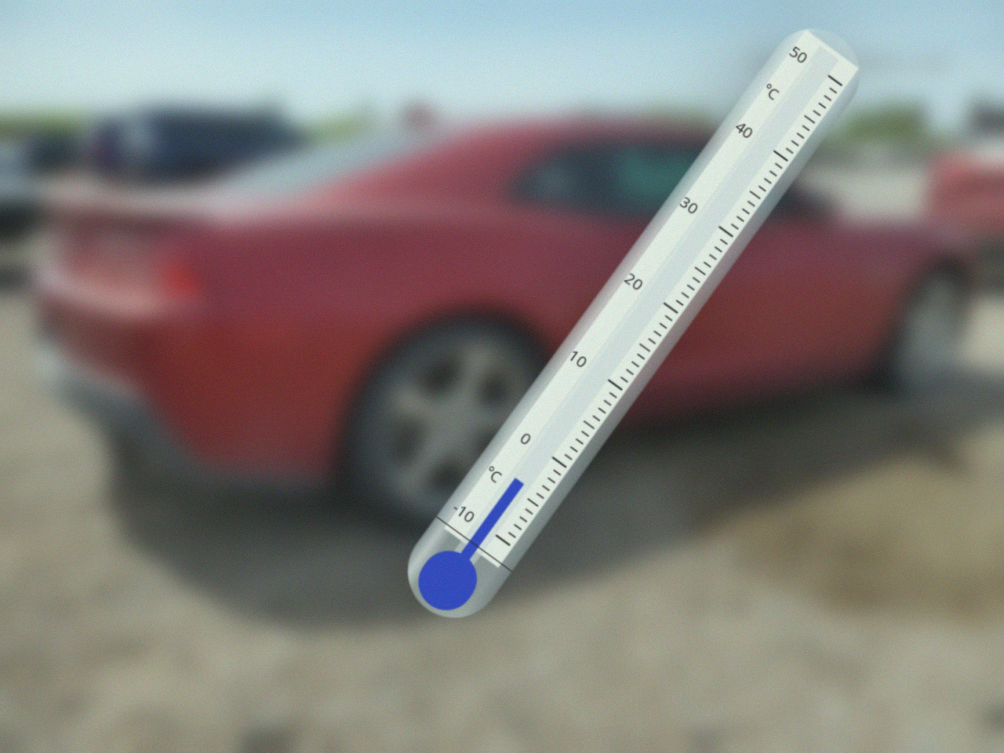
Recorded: -4 °C
